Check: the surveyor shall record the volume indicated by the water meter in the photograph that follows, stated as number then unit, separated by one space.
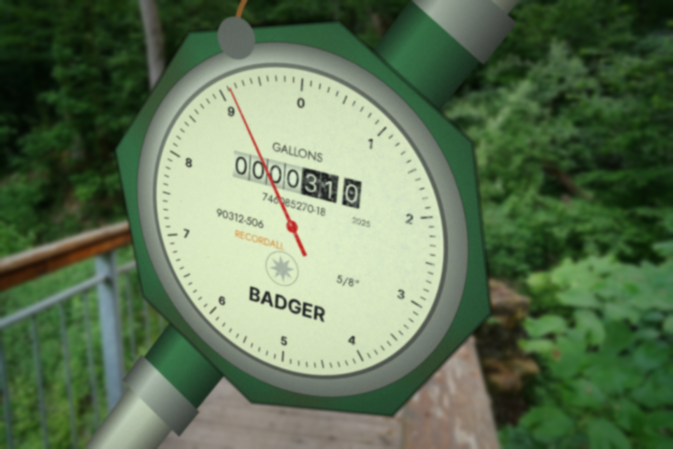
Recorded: 309.1 gal
